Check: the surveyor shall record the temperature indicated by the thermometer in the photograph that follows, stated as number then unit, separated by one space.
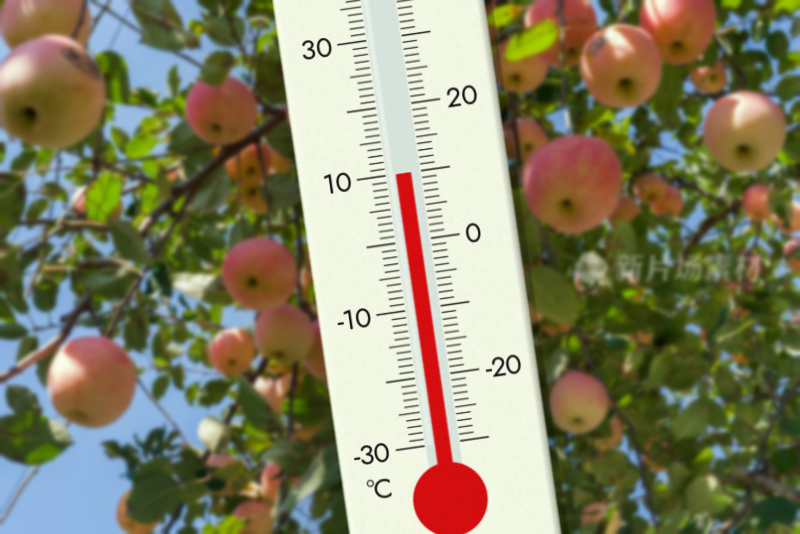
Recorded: 10 °C
